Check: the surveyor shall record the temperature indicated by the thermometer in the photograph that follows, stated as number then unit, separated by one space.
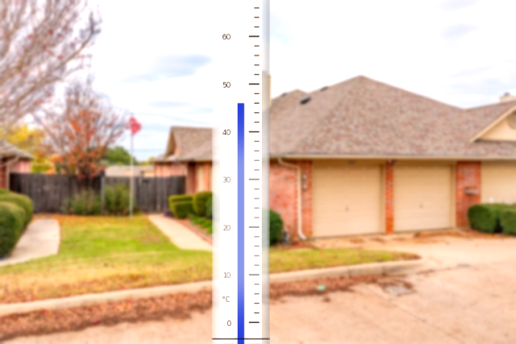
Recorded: 46 °C
